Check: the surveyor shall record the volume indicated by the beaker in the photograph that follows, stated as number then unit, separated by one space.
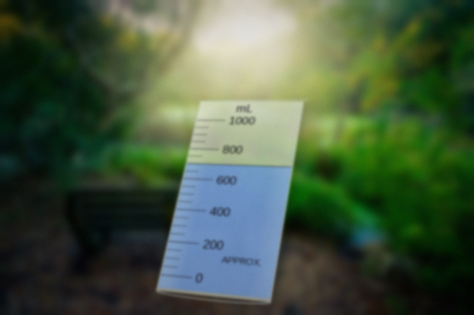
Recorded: 700 mL
